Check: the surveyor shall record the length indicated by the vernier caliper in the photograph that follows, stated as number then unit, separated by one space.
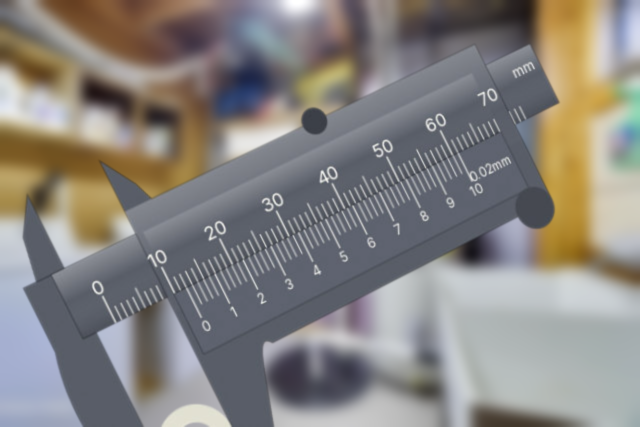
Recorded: 12.0 mm
